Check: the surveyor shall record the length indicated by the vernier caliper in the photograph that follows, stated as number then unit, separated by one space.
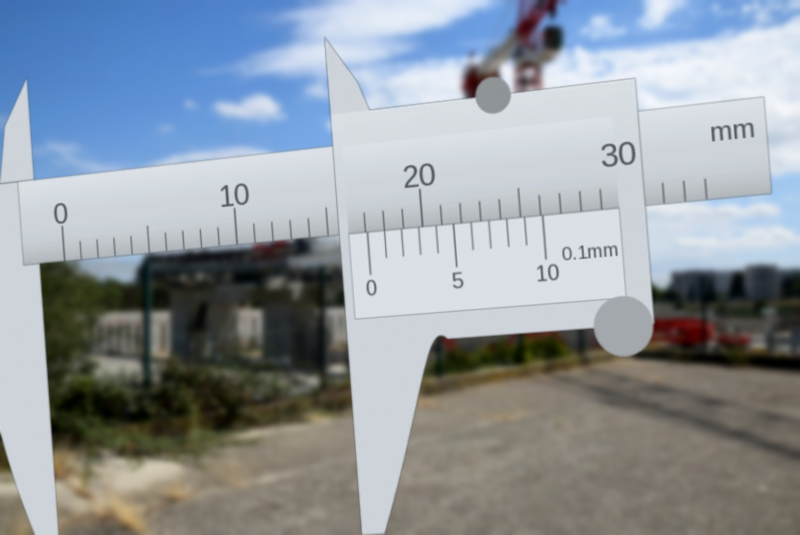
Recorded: 17.1 mm
